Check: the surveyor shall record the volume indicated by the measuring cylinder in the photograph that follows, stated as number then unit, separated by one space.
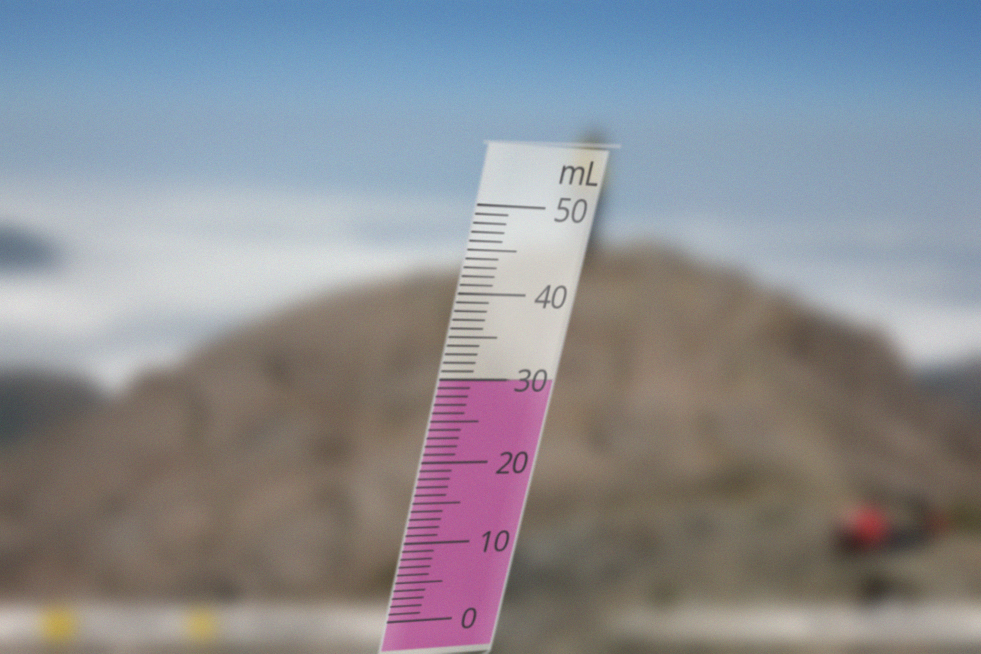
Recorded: 30 mL
